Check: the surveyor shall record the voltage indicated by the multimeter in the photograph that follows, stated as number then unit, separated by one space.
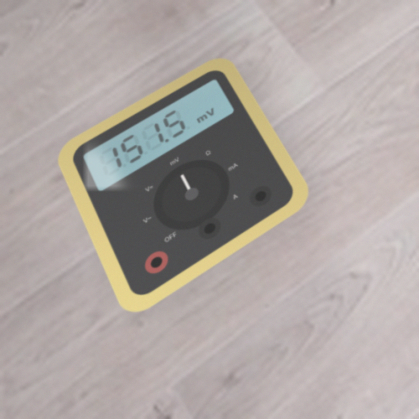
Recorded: 151.5 mV
